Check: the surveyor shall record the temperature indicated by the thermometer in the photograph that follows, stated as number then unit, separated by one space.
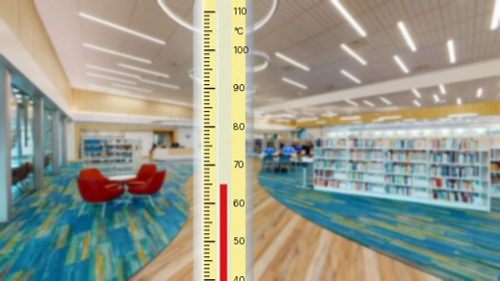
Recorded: 65 °C
